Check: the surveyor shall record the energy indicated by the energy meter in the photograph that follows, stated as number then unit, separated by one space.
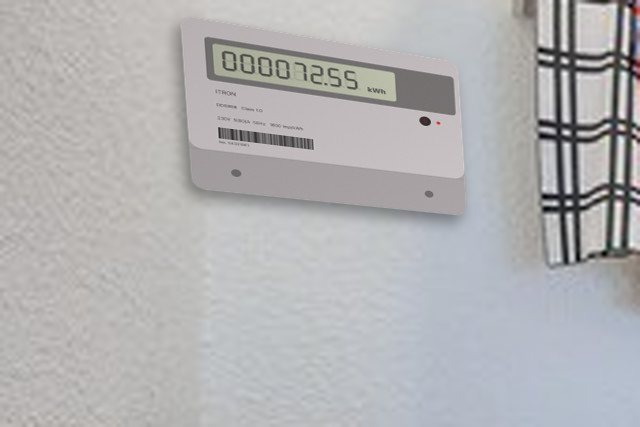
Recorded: 72.55 kWh
